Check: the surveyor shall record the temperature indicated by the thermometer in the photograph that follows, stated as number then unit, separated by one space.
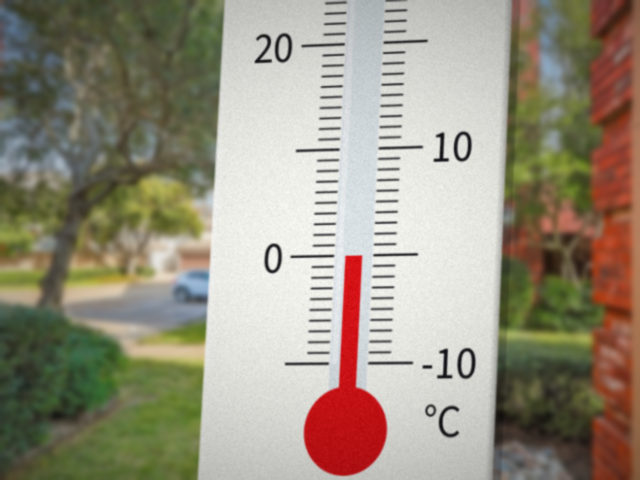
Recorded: 0 °C
